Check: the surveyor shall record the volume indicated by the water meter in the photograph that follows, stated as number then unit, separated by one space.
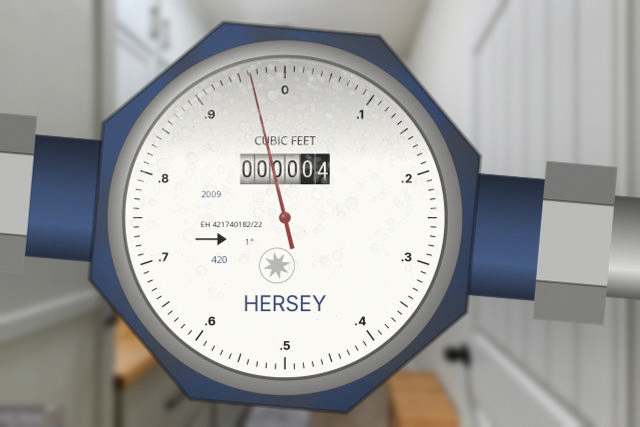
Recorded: 3.96 ft³
